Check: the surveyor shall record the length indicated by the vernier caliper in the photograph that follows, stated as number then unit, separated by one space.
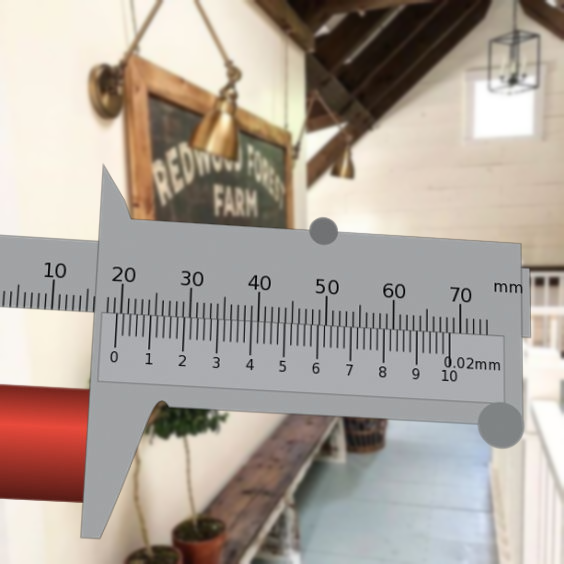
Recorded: 19.4 mm
